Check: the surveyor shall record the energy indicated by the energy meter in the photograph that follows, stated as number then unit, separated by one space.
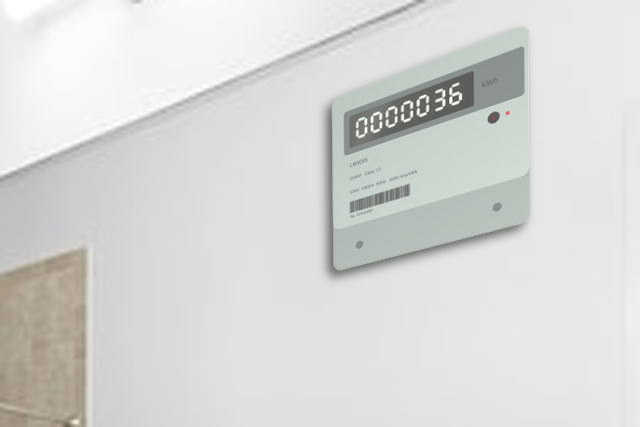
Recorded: 36 kWh
